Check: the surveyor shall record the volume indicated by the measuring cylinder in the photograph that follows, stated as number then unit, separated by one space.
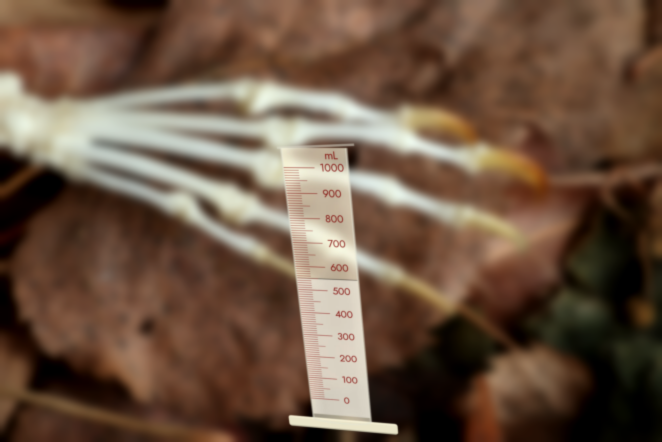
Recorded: 550 mL
